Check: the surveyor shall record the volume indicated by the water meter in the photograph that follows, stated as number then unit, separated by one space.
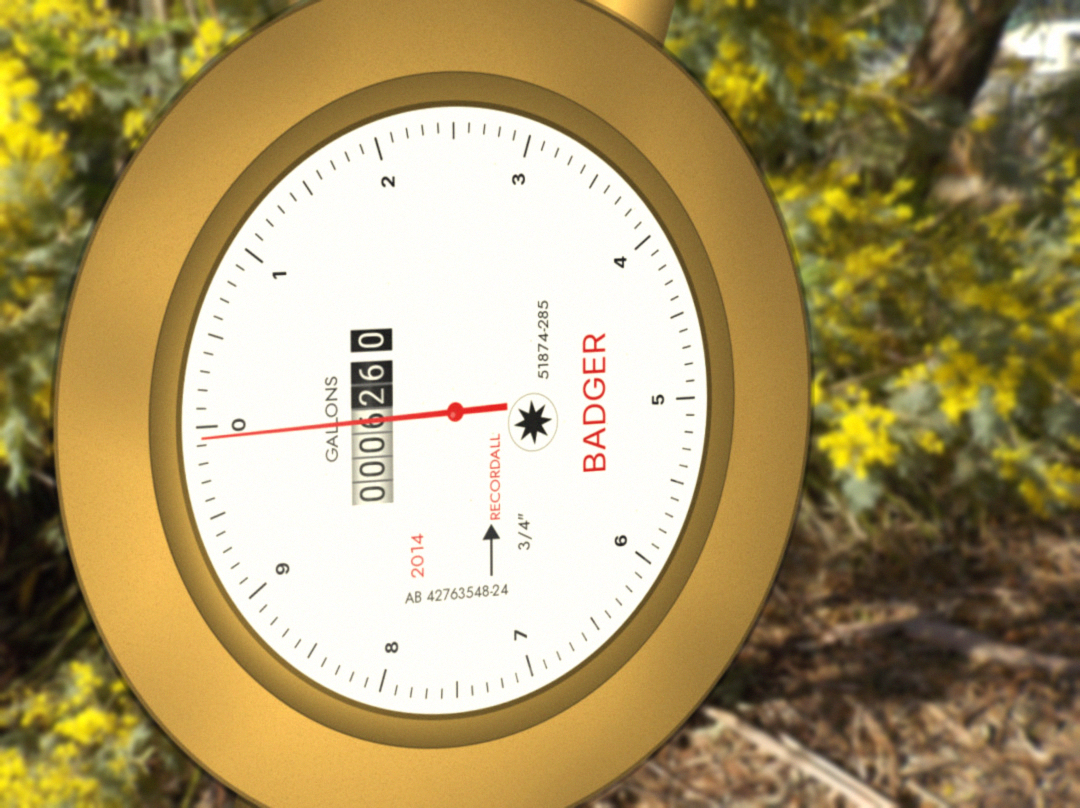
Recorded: 6259.9 gal
